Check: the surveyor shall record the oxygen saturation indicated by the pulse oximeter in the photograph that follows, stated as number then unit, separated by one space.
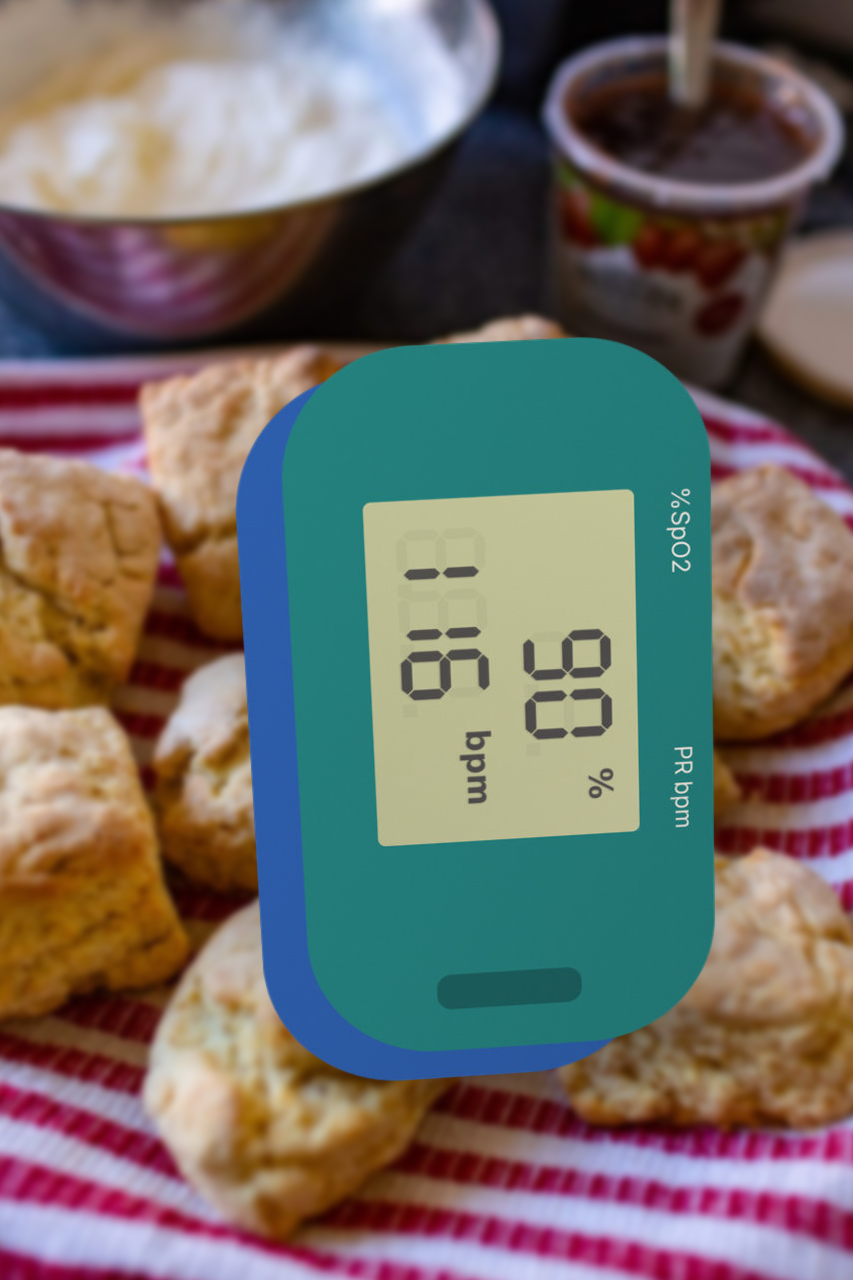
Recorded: 90 %
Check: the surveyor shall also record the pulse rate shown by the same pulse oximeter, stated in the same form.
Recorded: 116 bpm
